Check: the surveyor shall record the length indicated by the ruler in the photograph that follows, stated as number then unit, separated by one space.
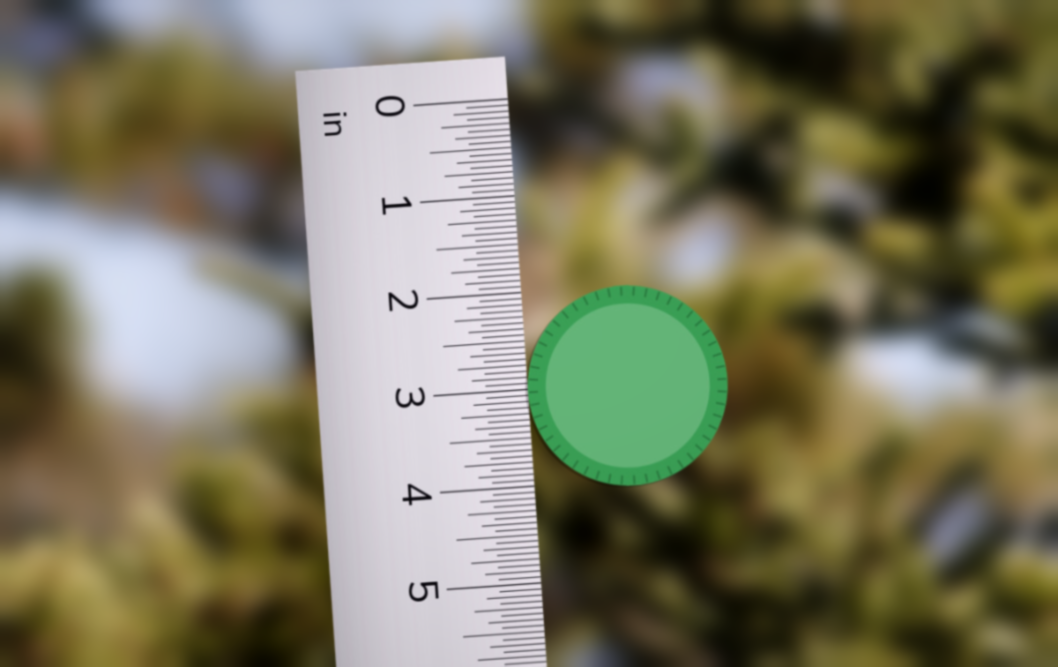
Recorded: 2.0625 in
